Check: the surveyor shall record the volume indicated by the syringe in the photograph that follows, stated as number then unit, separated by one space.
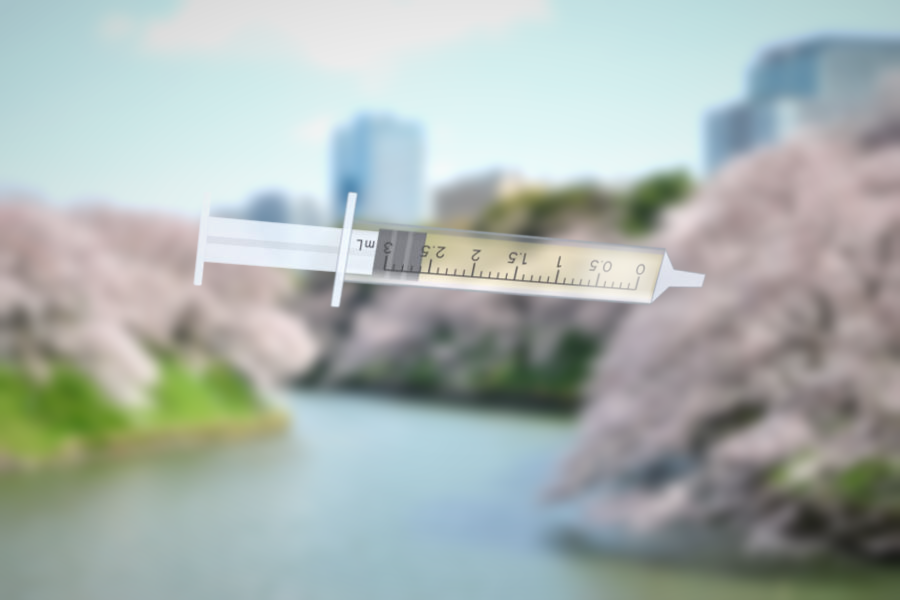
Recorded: 2.6 mL
